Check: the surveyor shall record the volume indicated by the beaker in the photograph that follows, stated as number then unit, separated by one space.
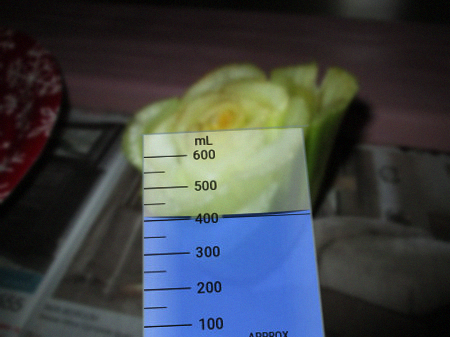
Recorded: 400 mL
